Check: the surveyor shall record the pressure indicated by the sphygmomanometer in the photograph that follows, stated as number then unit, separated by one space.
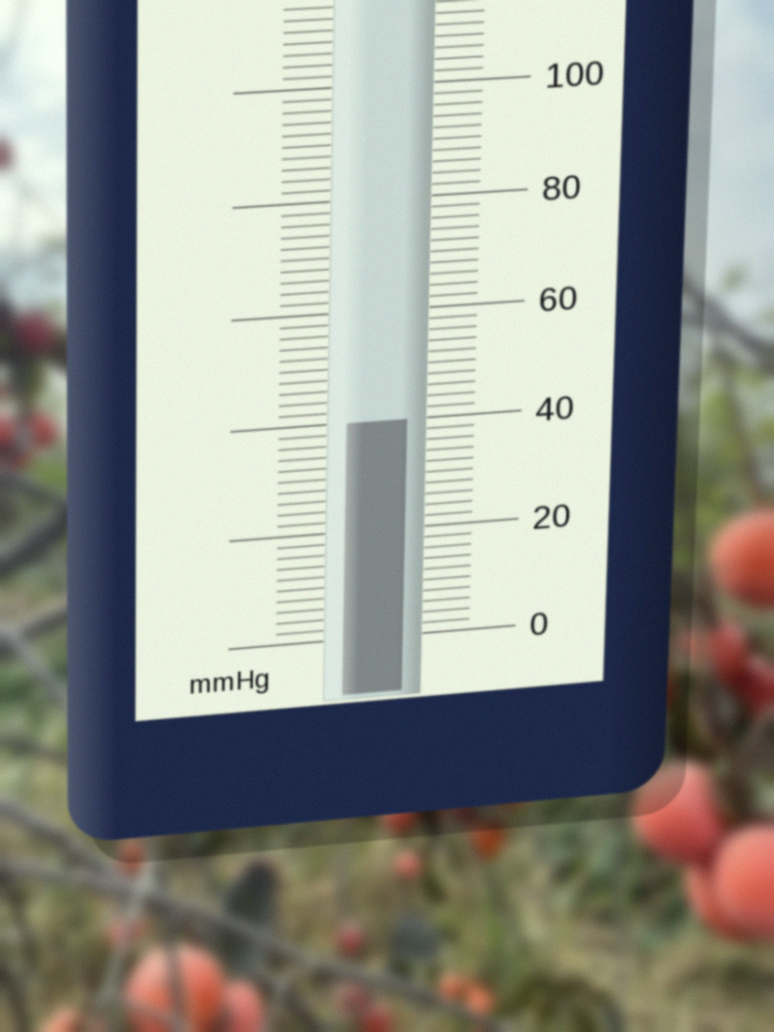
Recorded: 40 mmHg
